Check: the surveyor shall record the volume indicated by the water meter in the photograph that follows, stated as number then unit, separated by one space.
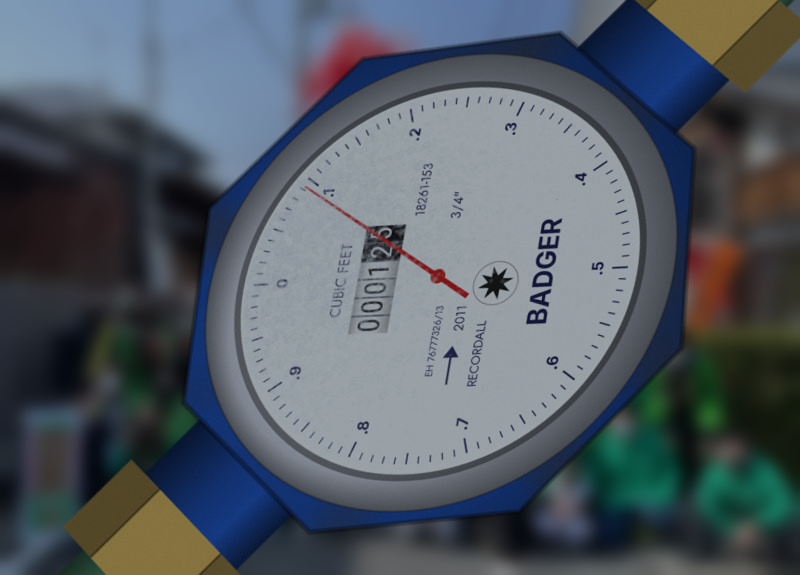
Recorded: 125.09 ft³
